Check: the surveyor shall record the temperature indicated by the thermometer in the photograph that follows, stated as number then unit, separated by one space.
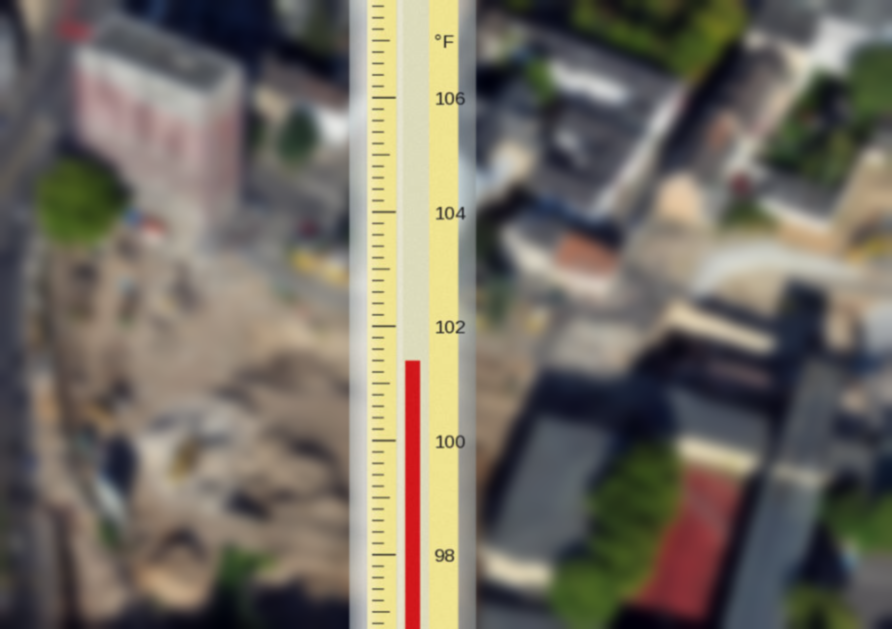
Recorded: 101.4 °F
